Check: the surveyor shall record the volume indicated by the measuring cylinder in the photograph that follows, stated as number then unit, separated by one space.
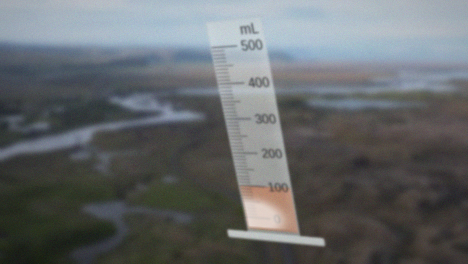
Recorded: 100 mL
